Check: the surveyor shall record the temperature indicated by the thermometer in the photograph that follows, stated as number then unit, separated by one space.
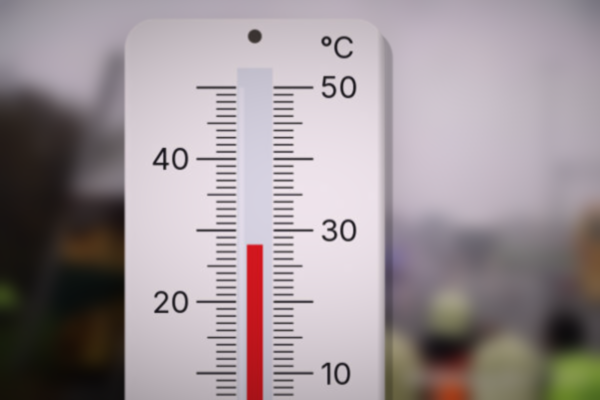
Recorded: 28 °C
